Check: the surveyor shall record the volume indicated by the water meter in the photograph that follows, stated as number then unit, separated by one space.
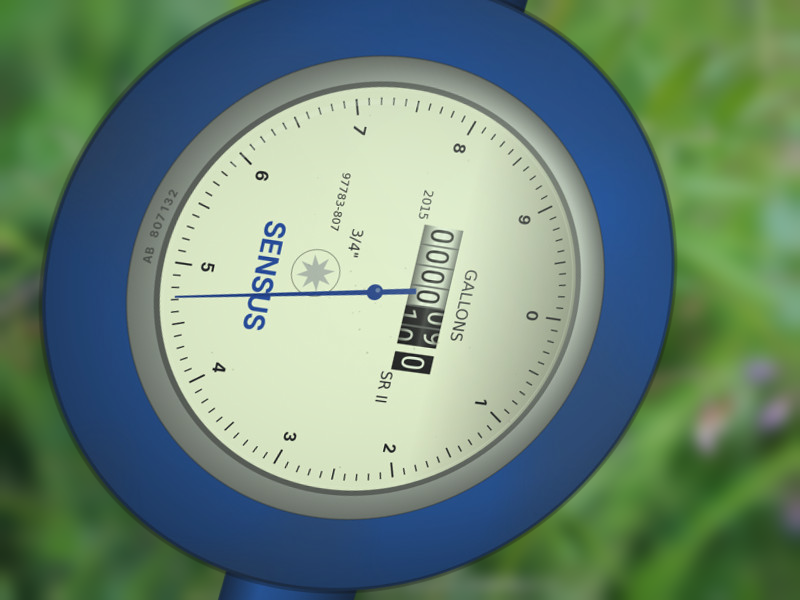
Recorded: 94.7 gal
